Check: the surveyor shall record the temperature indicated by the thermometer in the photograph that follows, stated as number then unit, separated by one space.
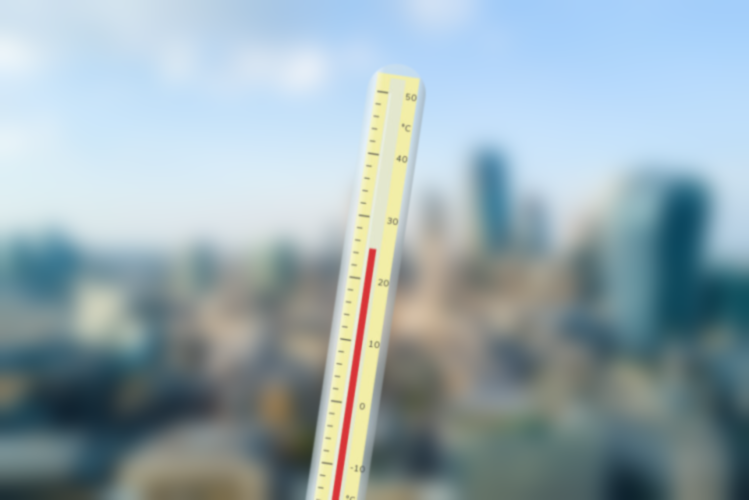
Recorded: 25 °C
